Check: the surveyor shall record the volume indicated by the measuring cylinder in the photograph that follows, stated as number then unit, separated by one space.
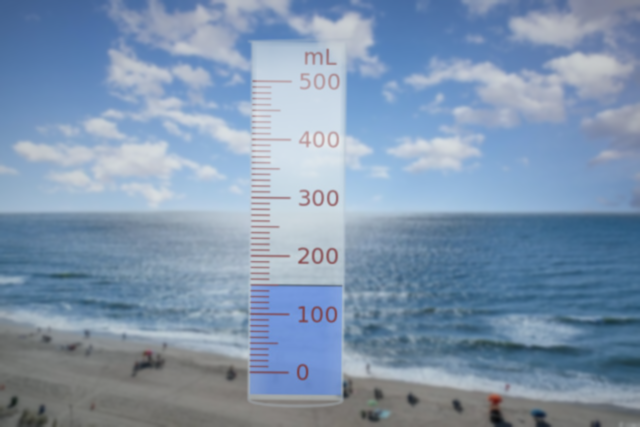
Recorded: 150 mL
